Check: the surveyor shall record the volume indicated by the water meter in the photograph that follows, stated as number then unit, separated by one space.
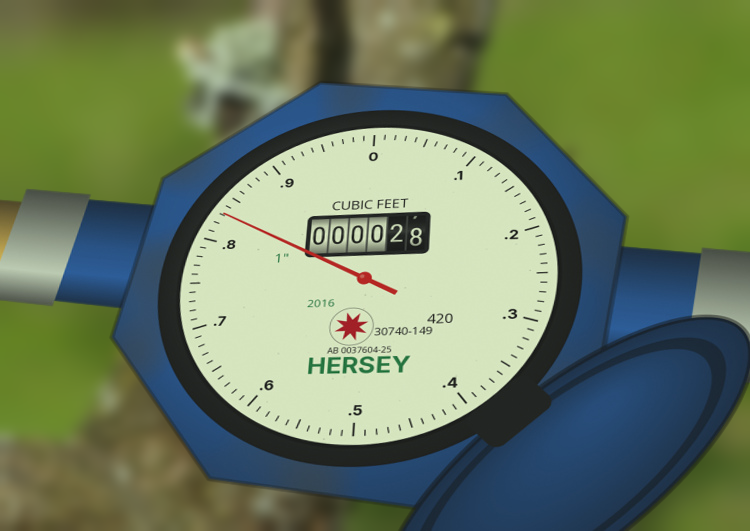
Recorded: 27.83 ft³
